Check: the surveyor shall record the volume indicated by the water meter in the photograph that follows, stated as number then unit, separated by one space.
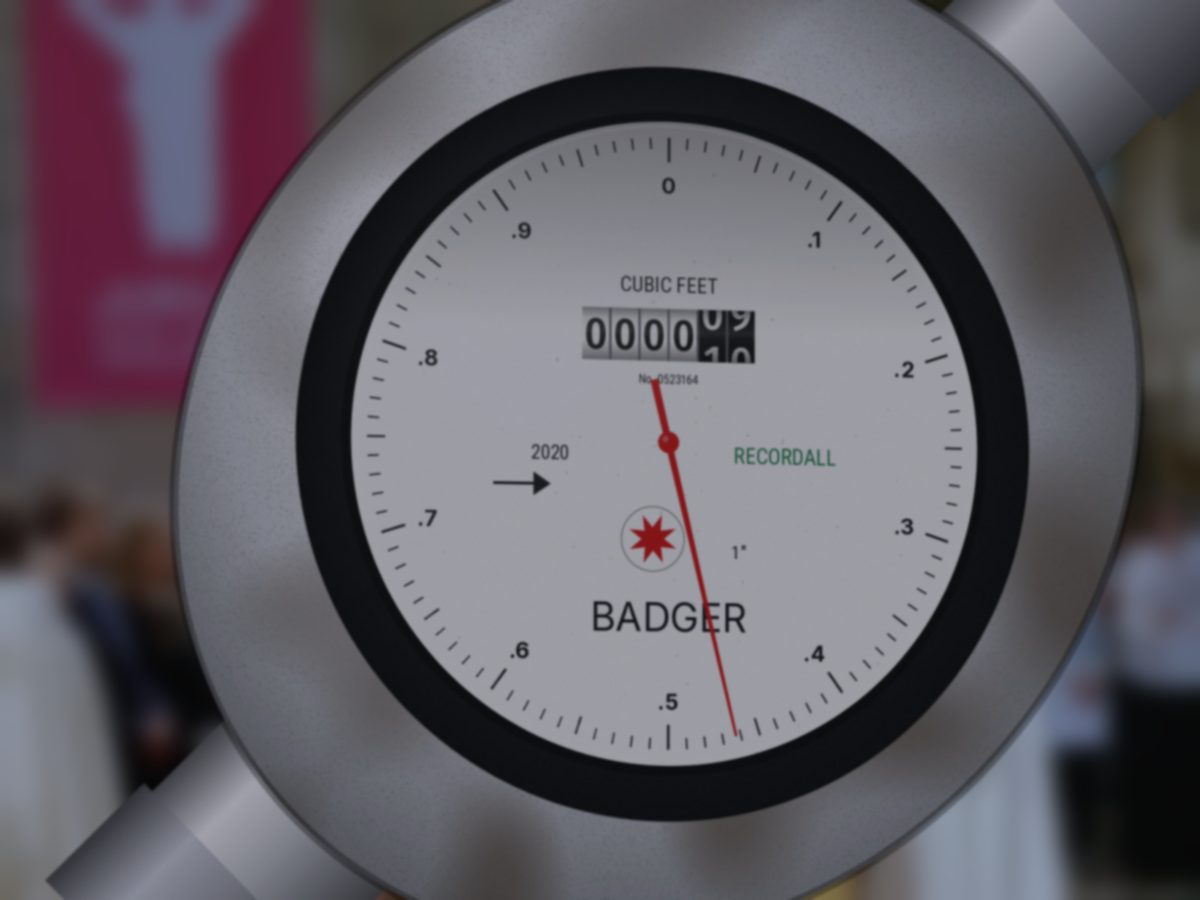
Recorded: 9.46 ft³
